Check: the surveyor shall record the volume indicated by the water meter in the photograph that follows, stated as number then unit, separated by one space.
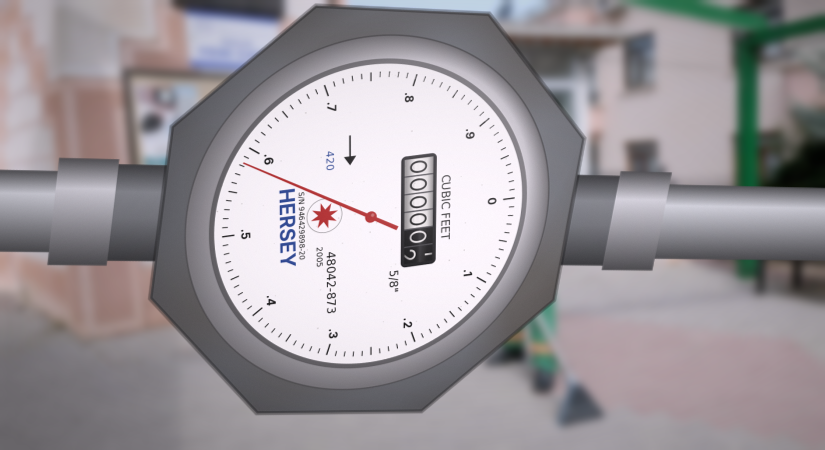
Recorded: 1.58 ft³
